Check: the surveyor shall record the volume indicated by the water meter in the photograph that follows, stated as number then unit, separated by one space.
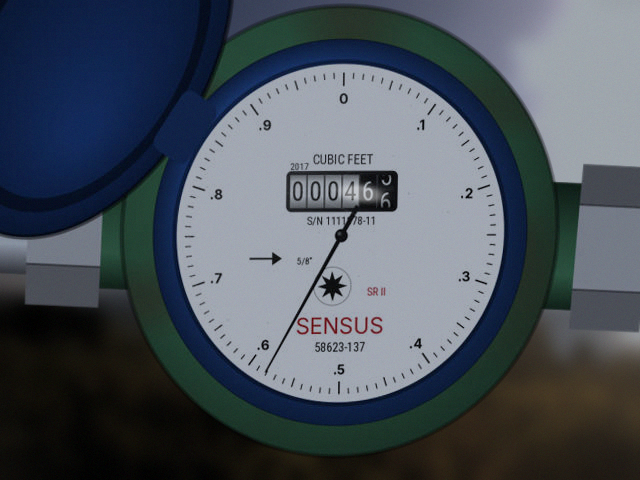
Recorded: 465.58 ft³
